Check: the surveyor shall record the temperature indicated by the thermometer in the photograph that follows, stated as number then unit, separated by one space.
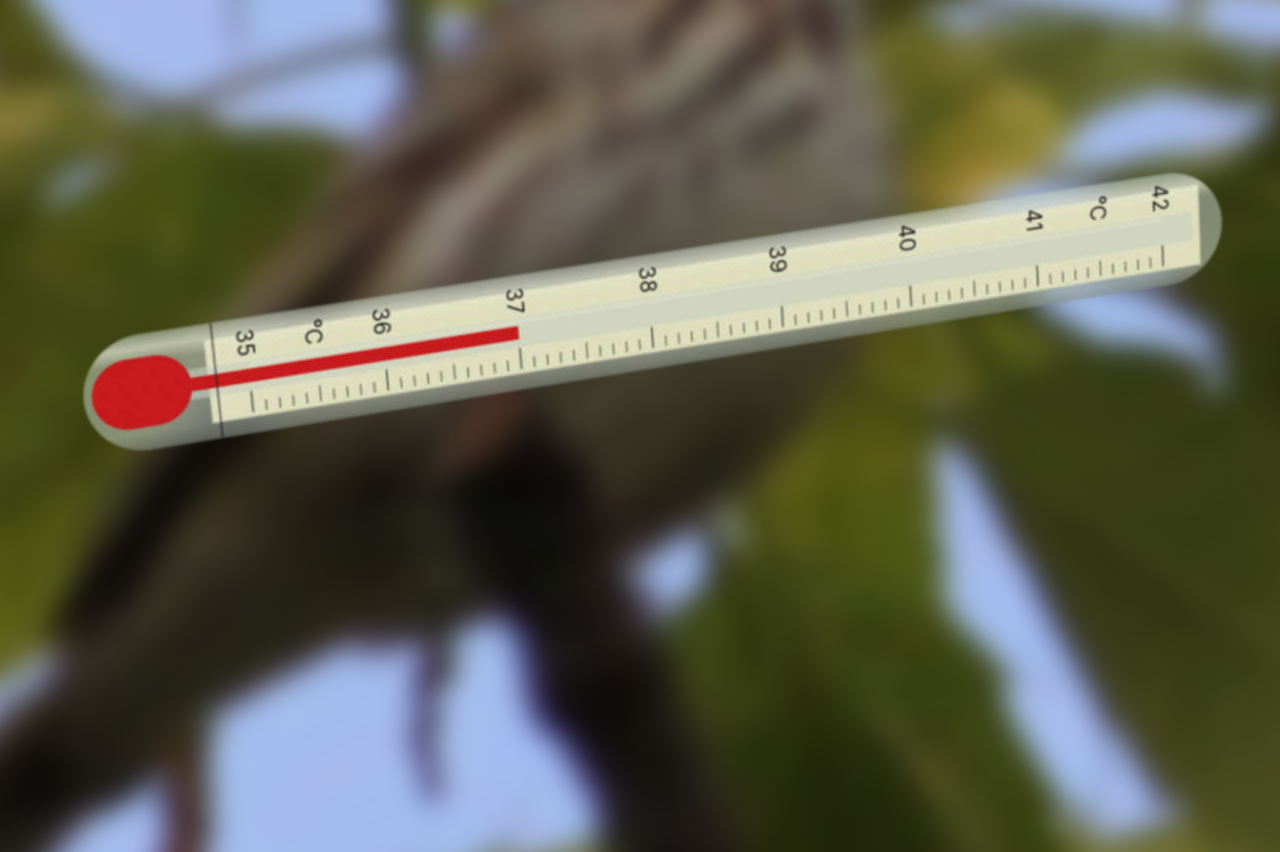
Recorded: 37 °C
